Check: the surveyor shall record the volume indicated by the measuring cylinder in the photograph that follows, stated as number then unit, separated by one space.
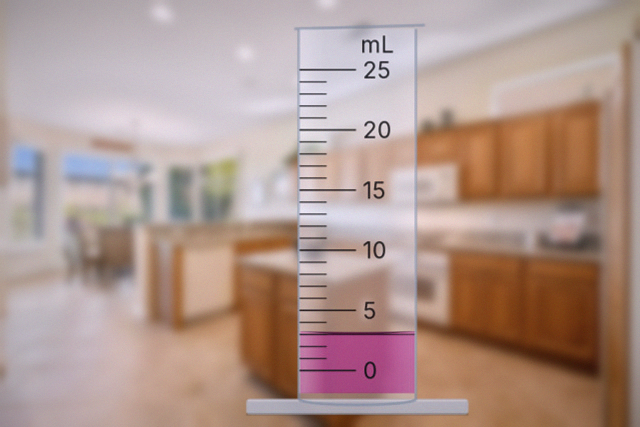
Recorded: 3 mL
